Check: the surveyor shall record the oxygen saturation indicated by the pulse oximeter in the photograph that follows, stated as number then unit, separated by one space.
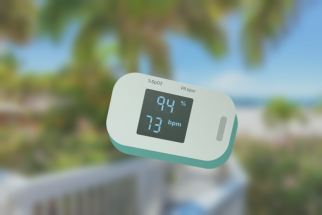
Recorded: 94 %
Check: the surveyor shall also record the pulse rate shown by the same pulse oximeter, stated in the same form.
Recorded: 73 bpm
